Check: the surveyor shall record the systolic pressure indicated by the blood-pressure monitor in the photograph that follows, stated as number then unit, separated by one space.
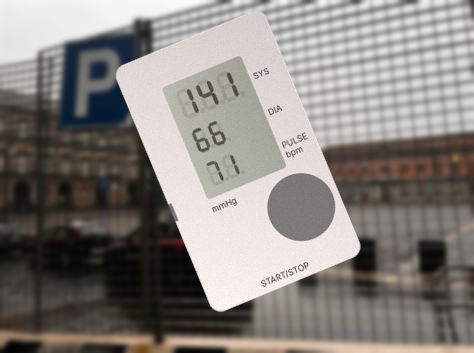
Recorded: 141 mmHg
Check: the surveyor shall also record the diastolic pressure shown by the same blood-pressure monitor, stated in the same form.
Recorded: 66 mmHg
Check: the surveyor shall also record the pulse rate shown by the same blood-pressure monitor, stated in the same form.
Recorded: 71 bpm
